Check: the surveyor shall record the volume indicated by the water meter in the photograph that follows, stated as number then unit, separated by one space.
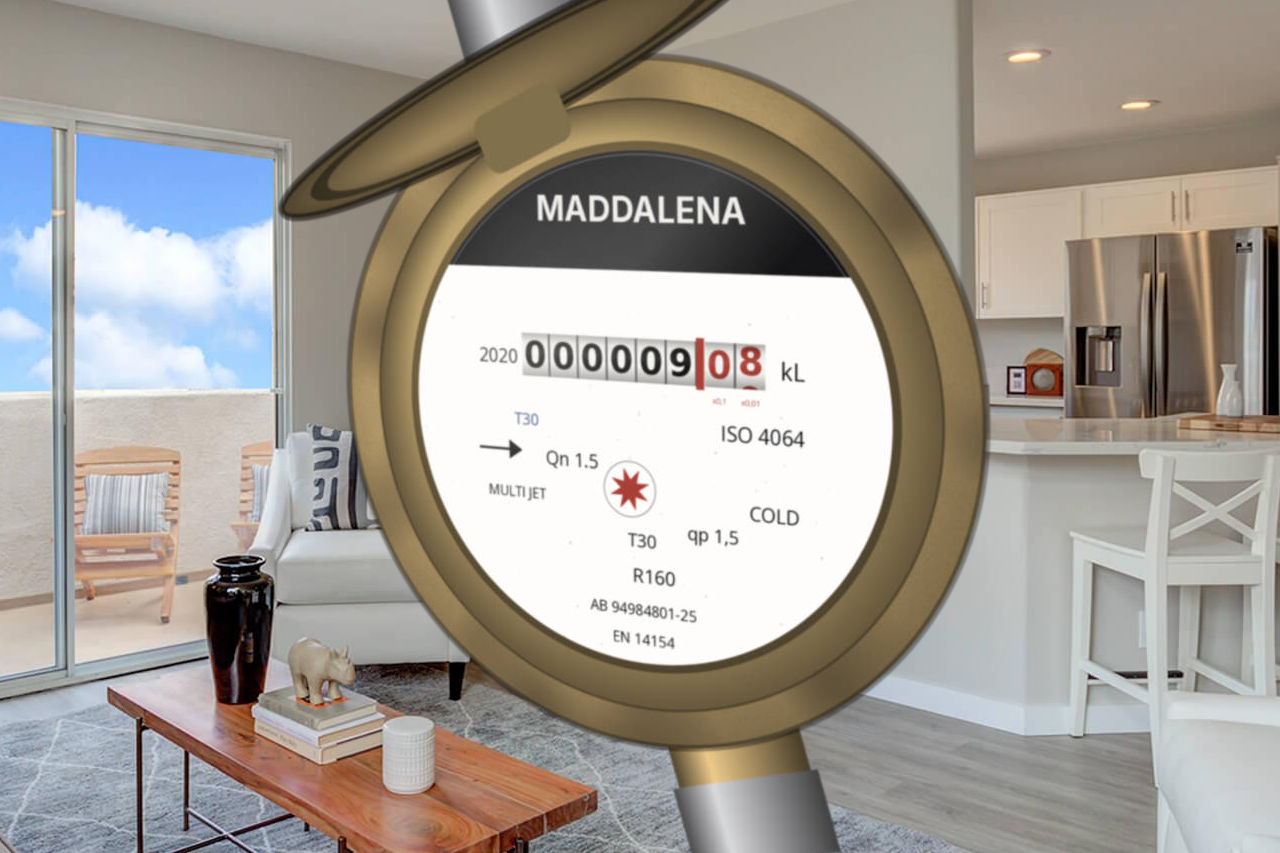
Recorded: 9.08 kL
